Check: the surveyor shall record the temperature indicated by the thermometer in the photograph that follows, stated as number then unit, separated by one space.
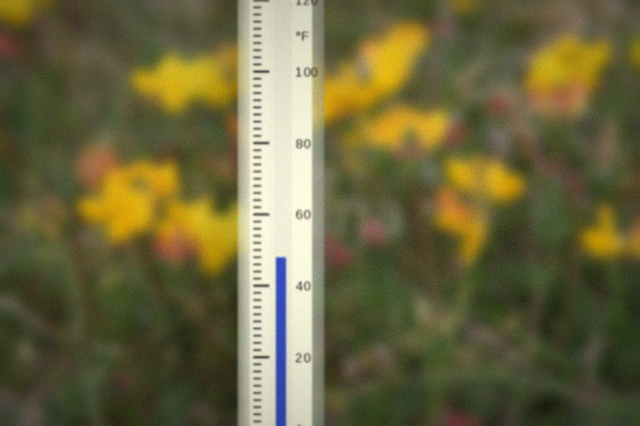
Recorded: 48 °F
